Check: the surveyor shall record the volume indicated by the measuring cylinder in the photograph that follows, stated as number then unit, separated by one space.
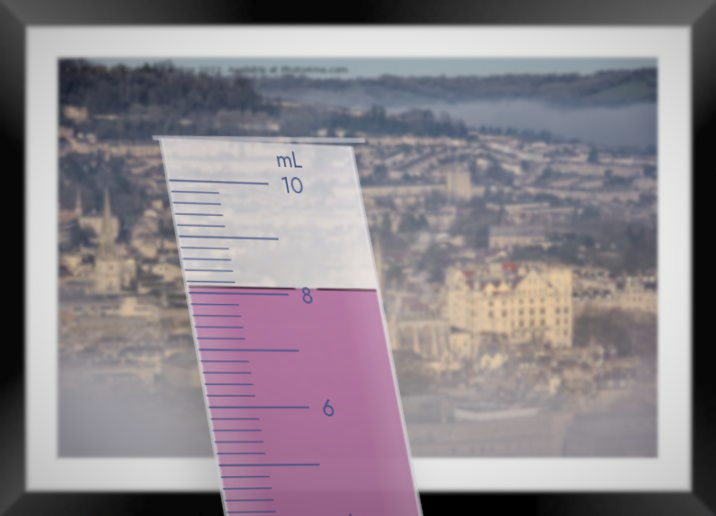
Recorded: 8.1 mL
